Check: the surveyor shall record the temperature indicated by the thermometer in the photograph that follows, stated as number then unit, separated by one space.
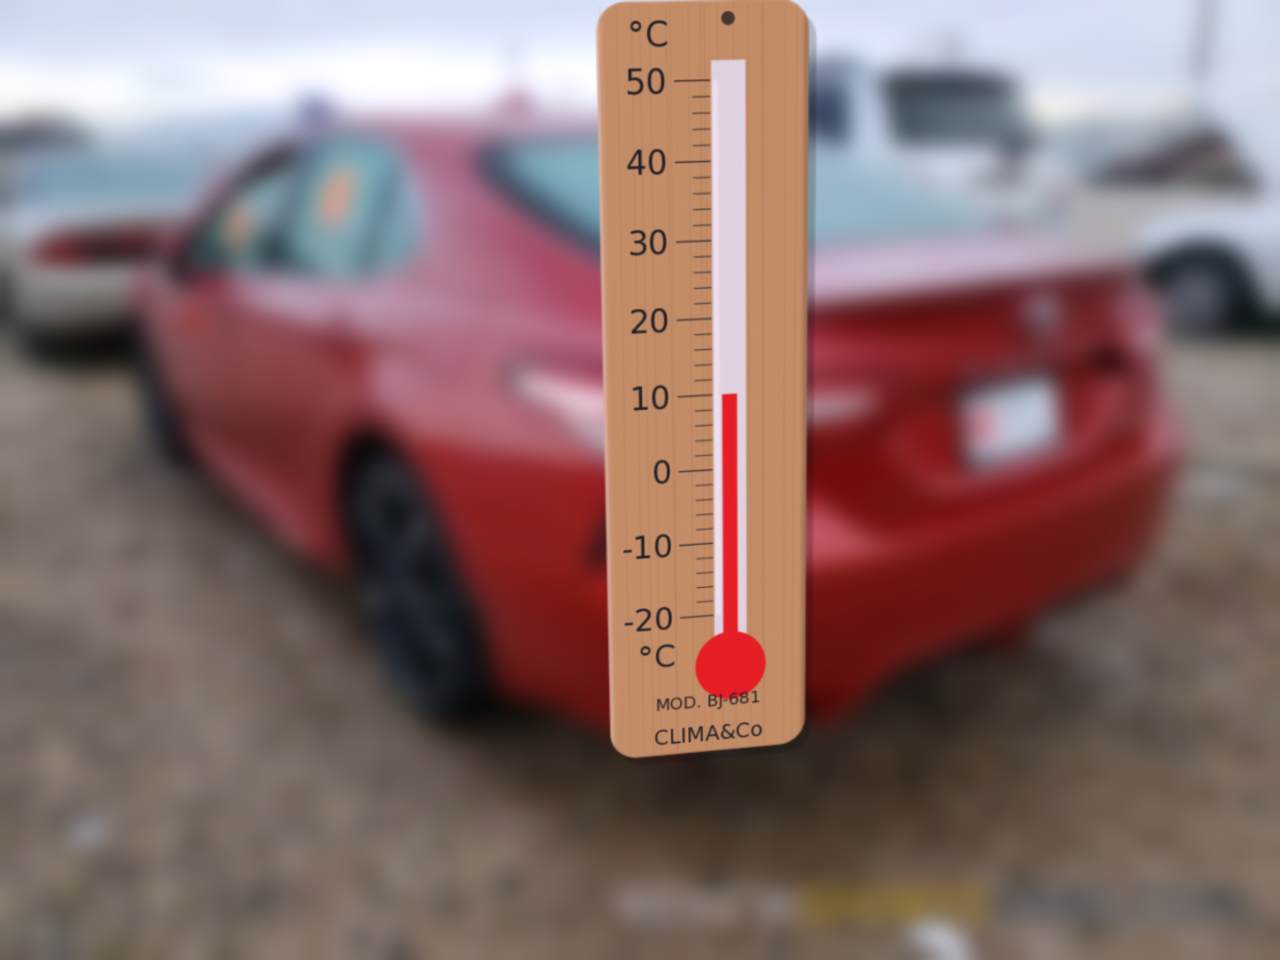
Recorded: 10 °C
